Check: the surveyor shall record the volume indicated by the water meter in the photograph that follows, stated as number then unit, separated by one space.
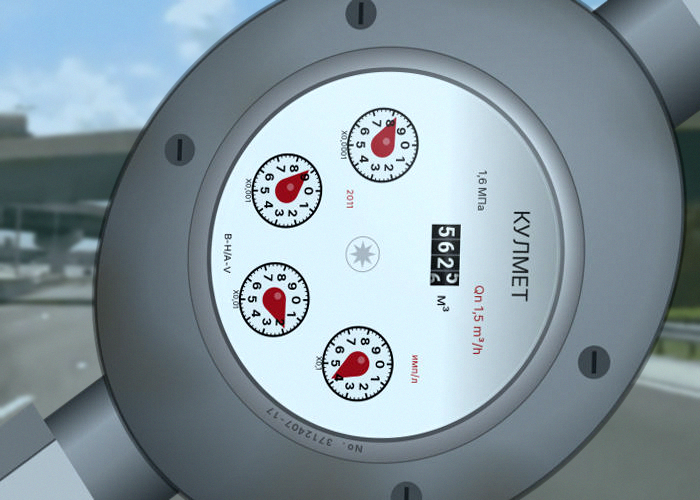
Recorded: 5625.4188 m³
